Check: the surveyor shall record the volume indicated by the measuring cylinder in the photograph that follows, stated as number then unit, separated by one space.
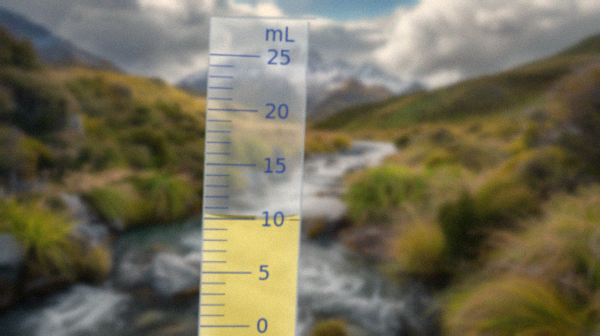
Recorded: 10 mL
